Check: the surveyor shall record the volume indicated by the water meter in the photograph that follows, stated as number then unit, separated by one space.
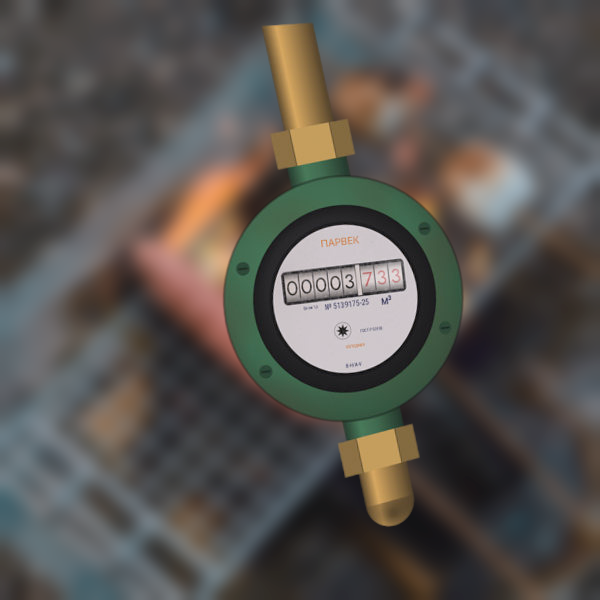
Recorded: 3.733 m³
